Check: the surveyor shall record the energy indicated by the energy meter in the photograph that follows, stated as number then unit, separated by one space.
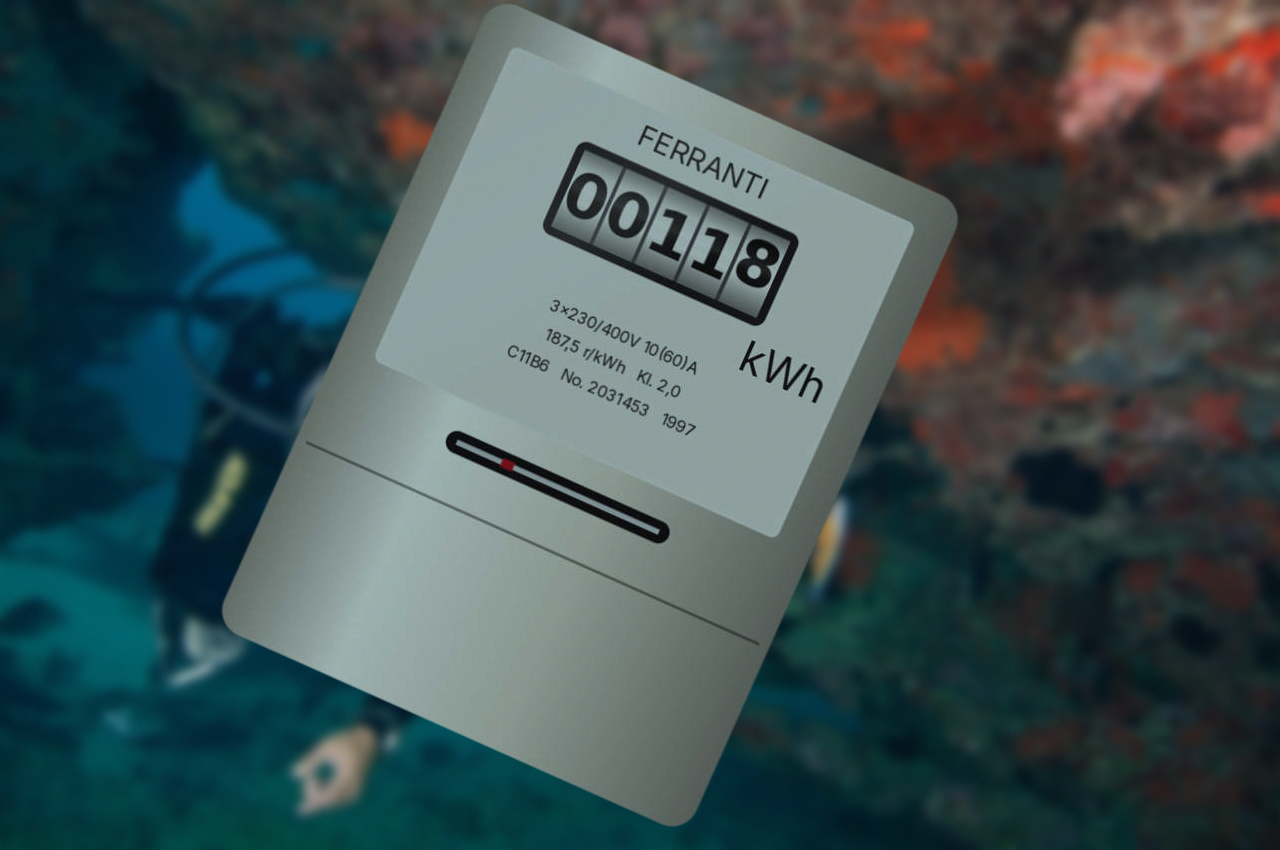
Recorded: 118 kWh
